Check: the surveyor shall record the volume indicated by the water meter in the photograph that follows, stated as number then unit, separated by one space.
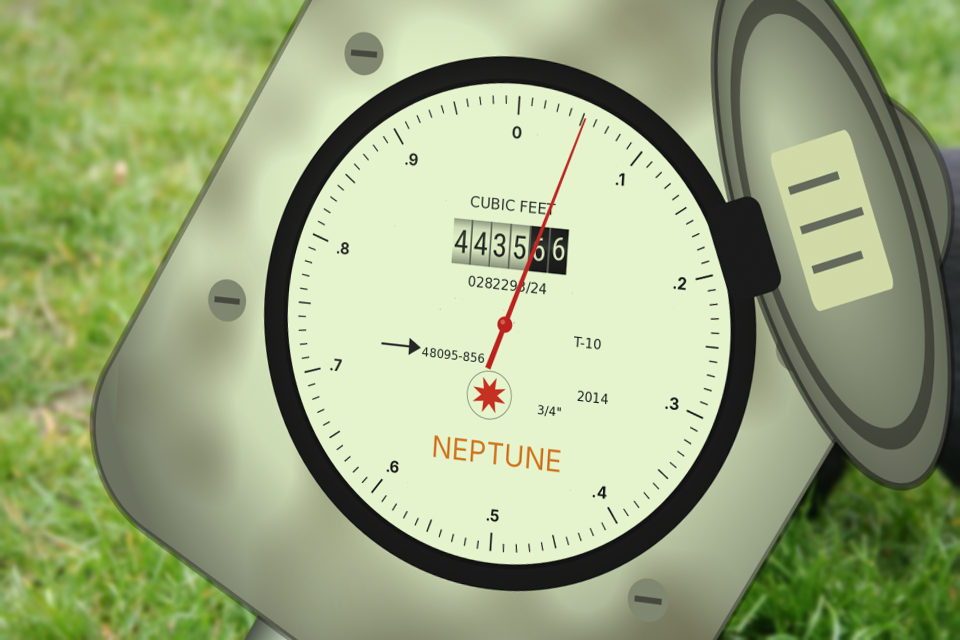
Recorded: 443566.05 ft³
